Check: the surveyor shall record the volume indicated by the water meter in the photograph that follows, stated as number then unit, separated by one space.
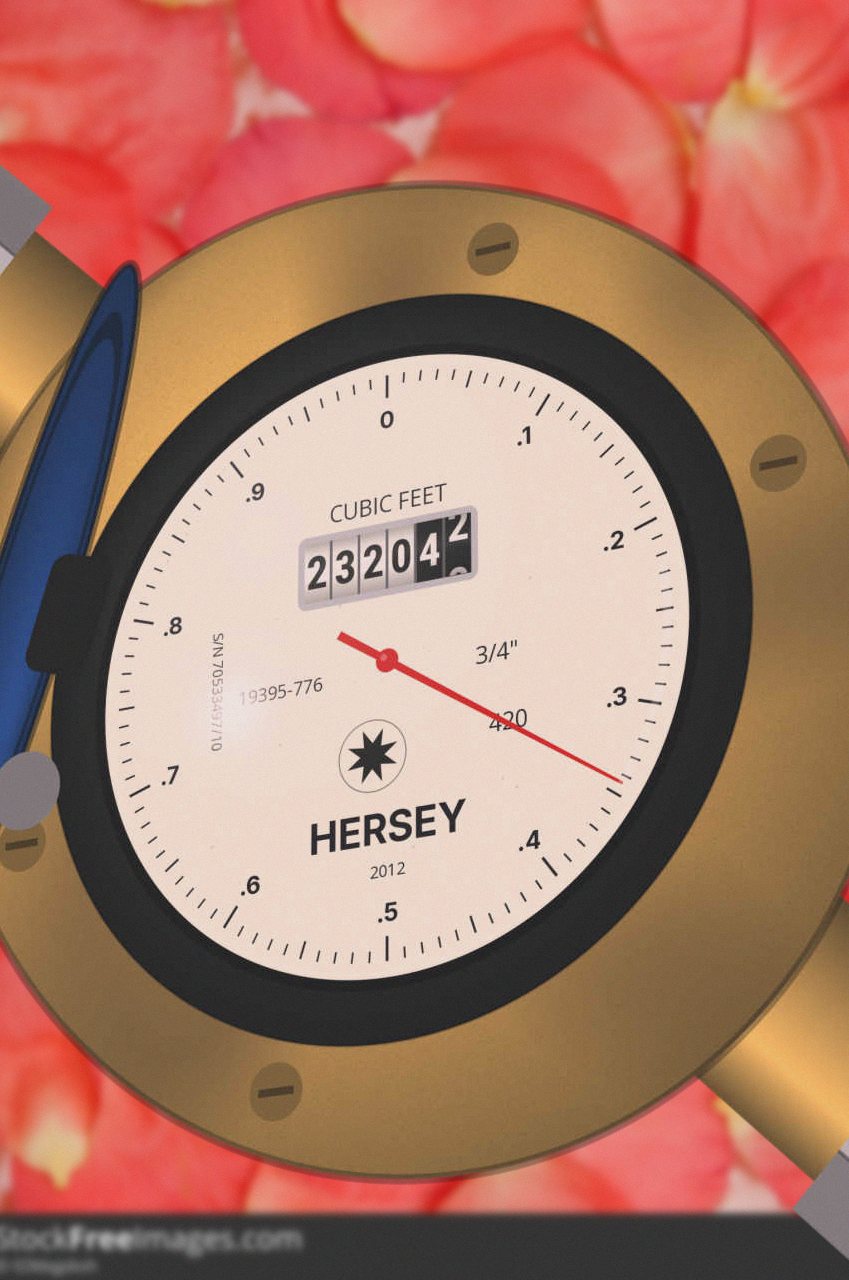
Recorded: 232042.34 ft³
